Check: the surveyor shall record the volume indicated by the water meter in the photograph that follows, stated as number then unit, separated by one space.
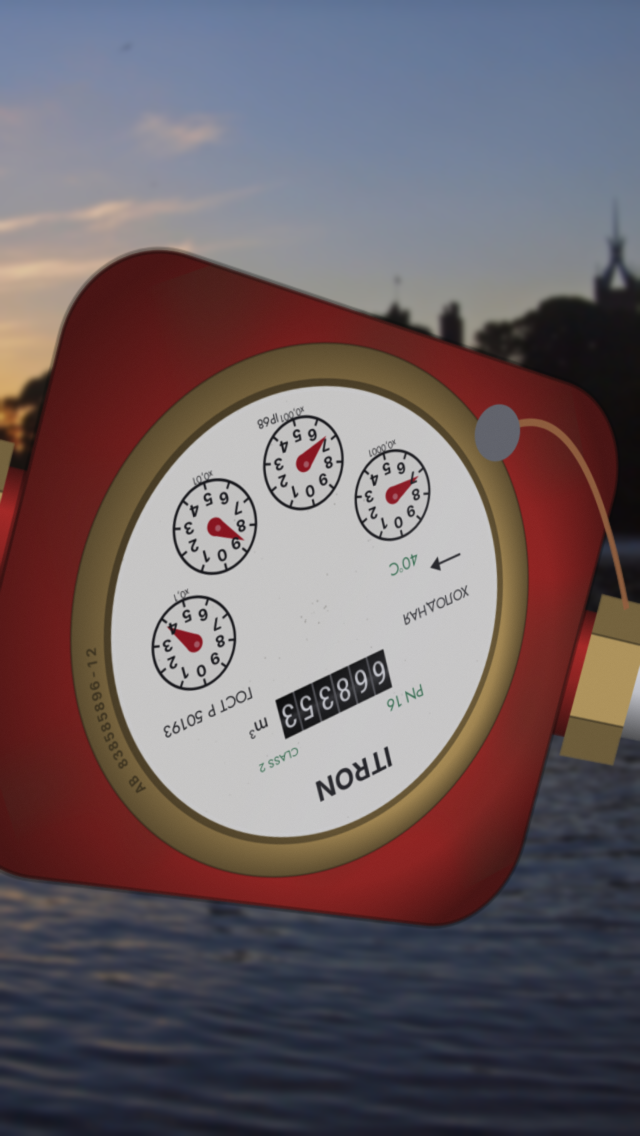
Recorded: 668353.3867 m³
